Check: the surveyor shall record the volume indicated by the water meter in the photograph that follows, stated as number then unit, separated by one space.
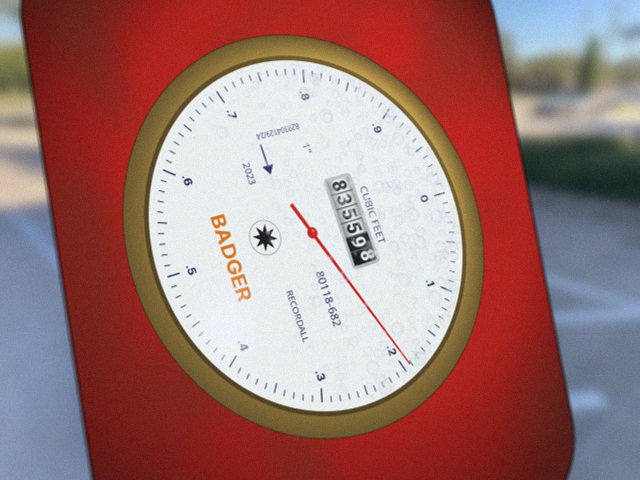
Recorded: 835598.19 ft³
